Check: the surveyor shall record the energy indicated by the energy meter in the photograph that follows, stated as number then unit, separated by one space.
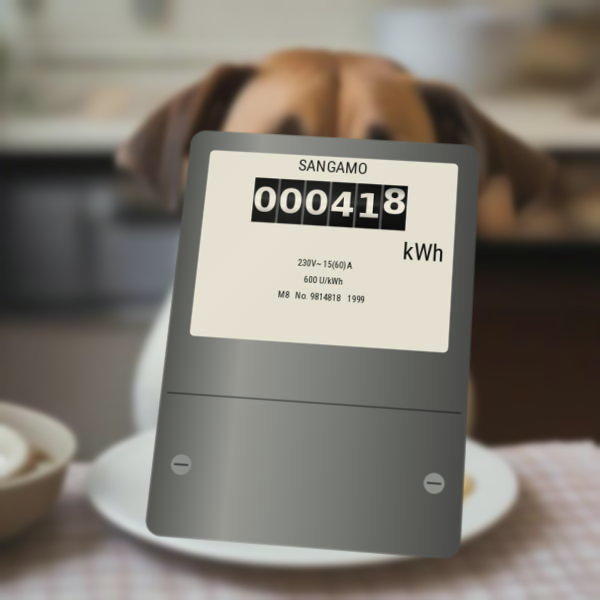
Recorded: 418 kWh
